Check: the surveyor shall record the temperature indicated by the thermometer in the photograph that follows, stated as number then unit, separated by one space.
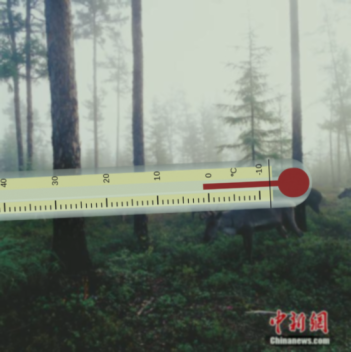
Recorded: 1 °C
